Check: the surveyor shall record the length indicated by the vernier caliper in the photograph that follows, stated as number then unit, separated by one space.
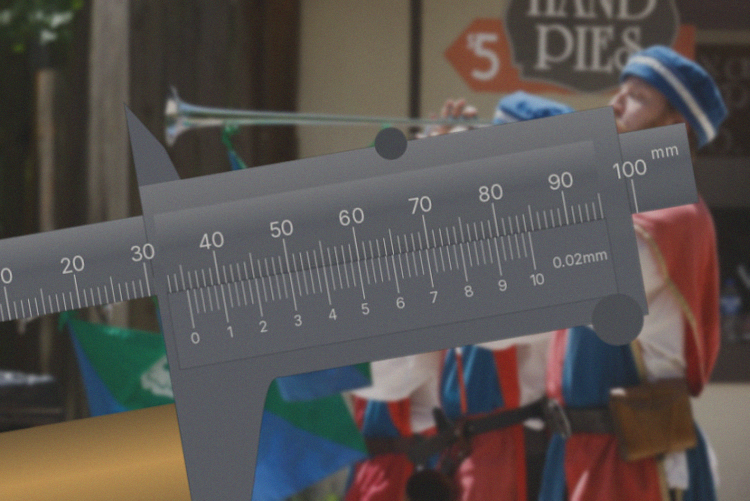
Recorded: 35.4 mm
